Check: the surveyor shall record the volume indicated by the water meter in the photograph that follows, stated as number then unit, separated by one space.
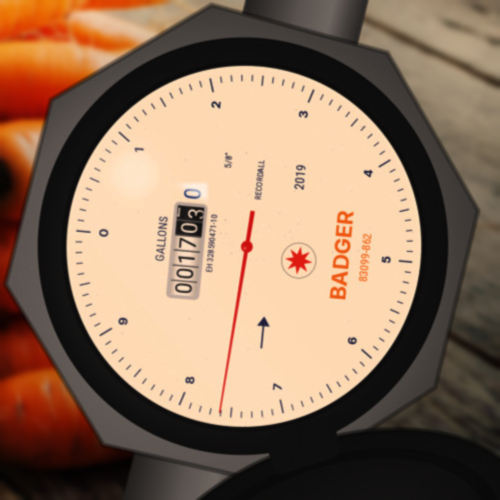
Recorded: 17027.6 gal
